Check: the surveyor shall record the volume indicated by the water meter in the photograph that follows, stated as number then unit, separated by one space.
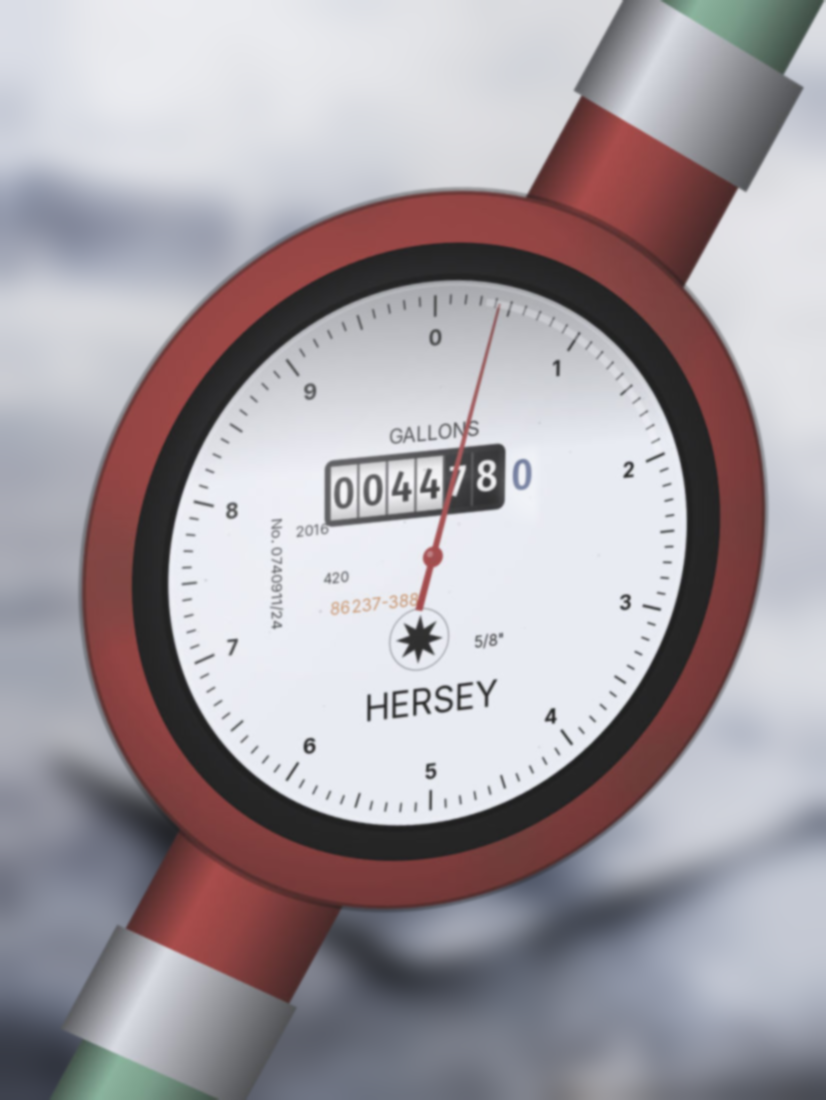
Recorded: 44780.4 gal
